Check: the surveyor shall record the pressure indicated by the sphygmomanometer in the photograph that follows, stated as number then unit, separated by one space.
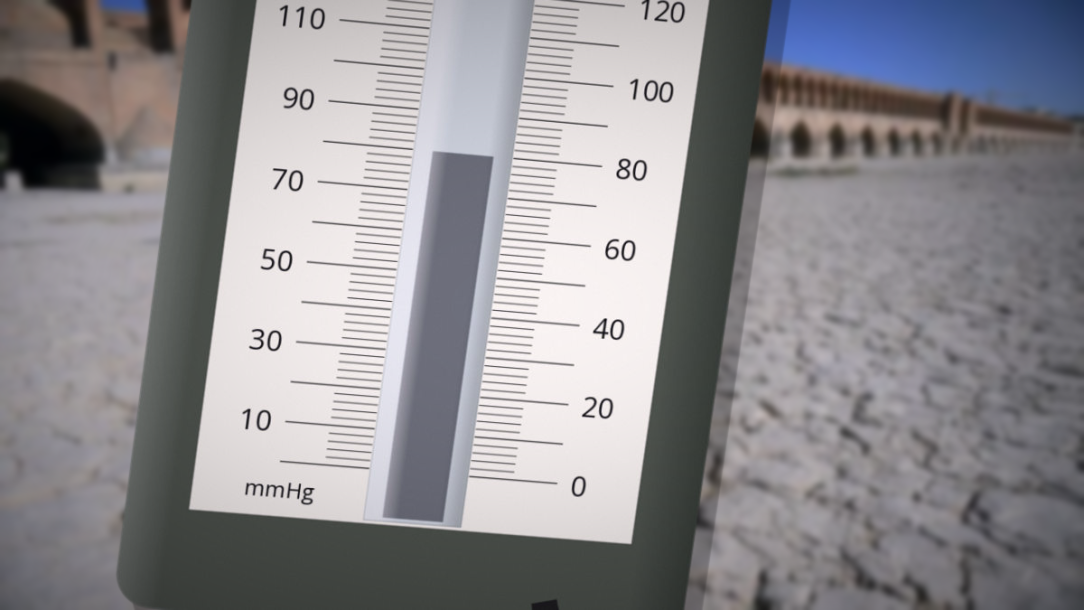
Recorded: 80 mmHg
